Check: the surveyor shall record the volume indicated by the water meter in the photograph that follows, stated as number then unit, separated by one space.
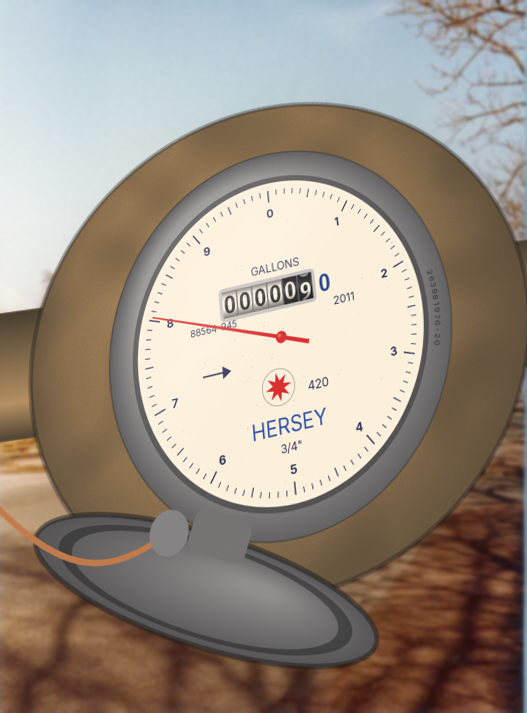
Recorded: 88.0 gal
